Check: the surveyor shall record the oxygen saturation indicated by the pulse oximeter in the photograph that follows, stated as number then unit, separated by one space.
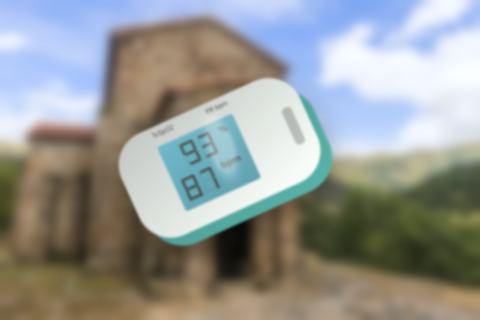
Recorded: 93 %
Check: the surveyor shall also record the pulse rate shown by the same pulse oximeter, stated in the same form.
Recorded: 87 bpm
